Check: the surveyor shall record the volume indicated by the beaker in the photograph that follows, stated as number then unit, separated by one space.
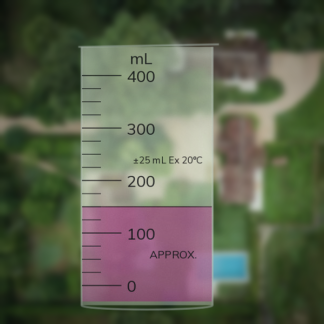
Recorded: 150 mL
